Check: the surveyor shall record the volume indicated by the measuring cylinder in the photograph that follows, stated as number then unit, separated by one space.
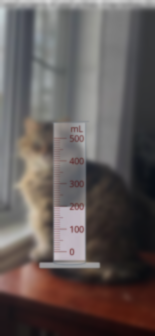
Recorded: 200 mL
